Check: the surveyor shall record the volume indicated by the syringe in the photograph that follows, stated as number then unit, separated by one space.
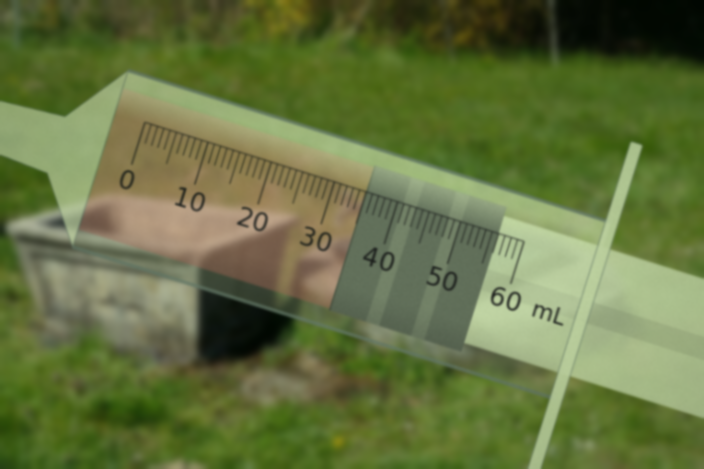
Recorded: 35 mL
